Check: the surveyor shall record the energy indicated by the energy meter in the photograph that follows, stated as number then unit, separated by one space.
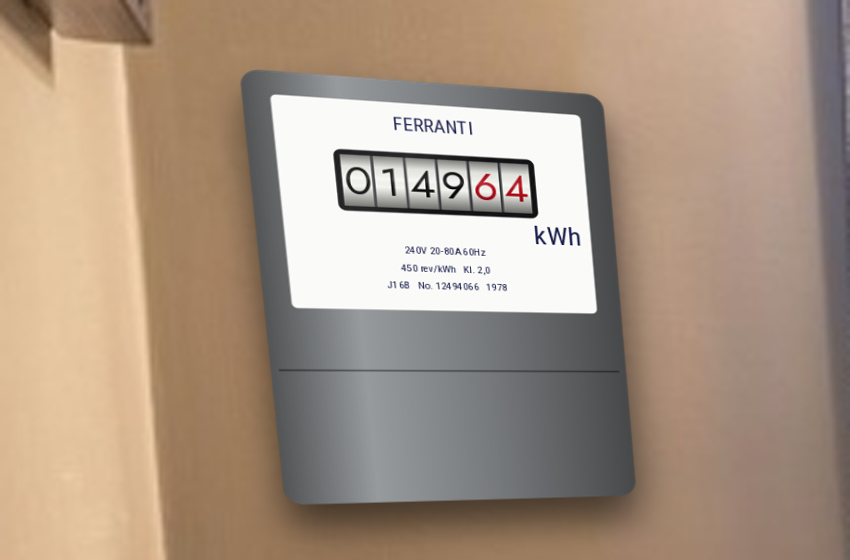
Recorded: 149.64 kWh
